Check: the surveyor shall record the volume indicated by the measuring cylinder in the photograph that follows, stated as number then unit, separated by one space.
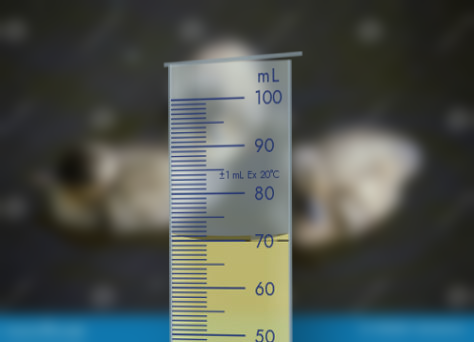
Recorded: 70 mL
